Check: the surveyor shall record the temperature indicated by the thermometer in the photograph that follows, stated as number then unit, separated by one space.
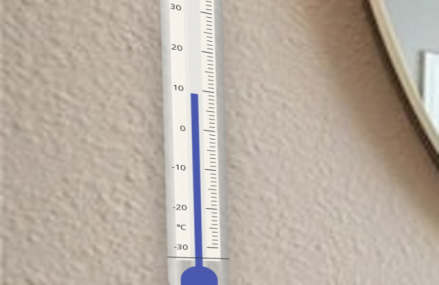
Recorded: 9 °C
